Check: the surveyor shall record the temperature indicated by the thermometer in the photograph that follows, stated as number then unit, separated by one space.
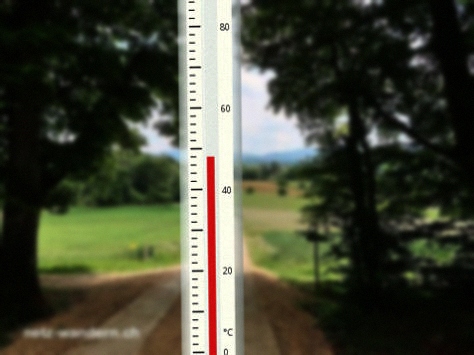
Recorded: 48 °C
